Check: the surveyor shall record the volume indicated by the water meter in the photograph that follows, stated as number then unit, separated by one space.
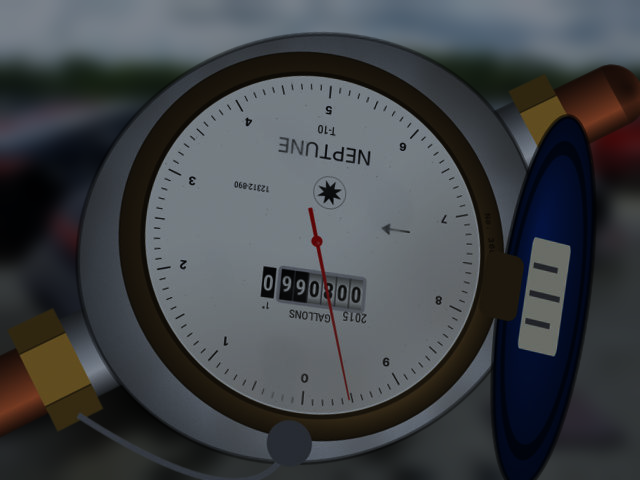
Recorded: 80659.5 gal
